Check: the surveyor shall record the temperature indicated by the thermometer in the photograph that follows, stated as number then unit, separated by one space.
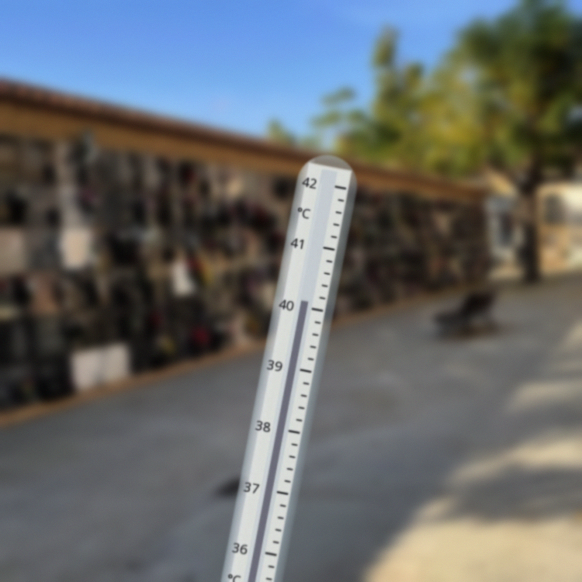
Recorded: 40.1 °C
